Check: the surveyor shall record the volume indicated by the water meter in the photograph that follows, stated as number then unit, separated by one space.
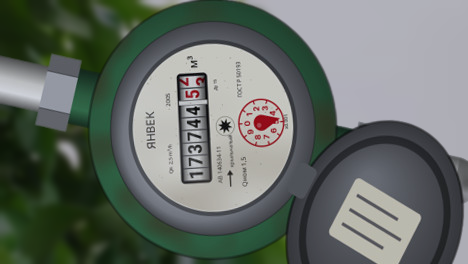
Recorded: 173744.524 m³
